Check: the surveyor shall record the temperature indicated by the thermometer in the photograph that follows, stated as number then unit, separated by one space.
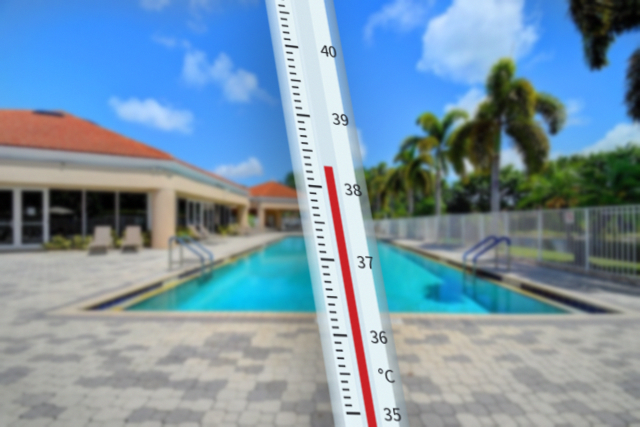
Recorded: 38.3 °C
